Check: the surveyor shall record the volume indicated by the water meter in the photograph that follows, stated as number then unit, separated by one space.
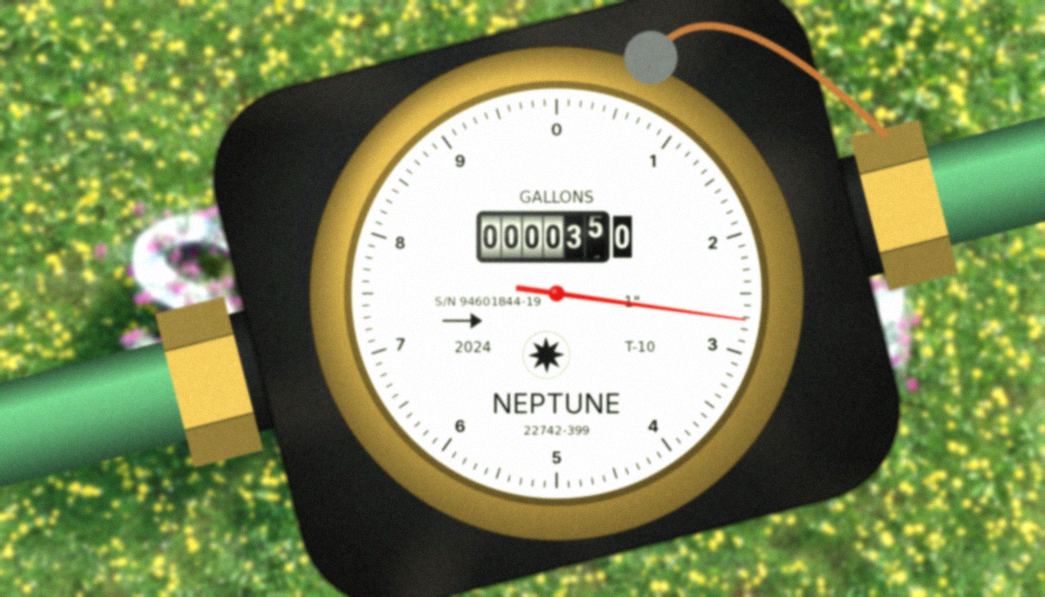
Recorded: 352.7 gal
